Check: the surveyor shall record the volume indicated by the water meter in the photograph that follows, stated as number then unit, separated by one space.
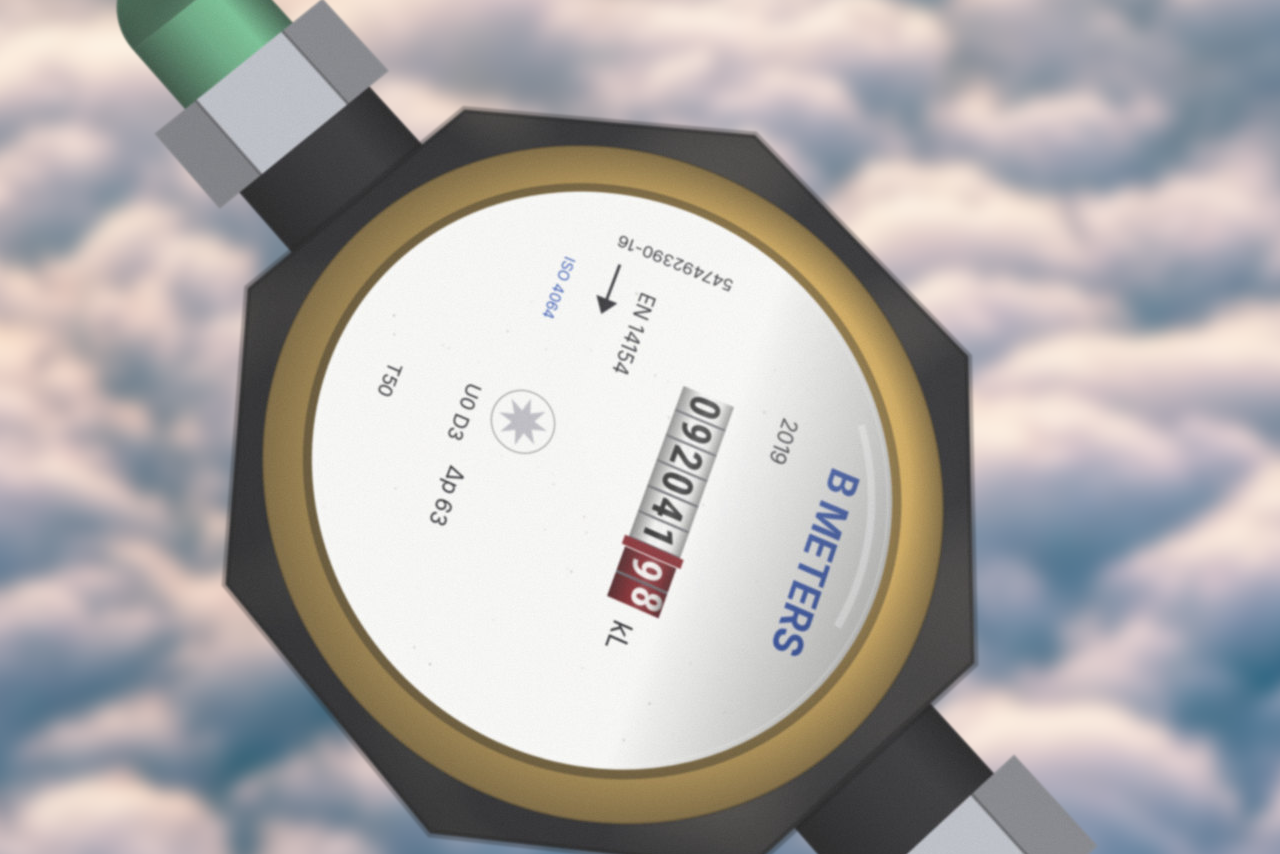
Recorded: 92041.98 kL
